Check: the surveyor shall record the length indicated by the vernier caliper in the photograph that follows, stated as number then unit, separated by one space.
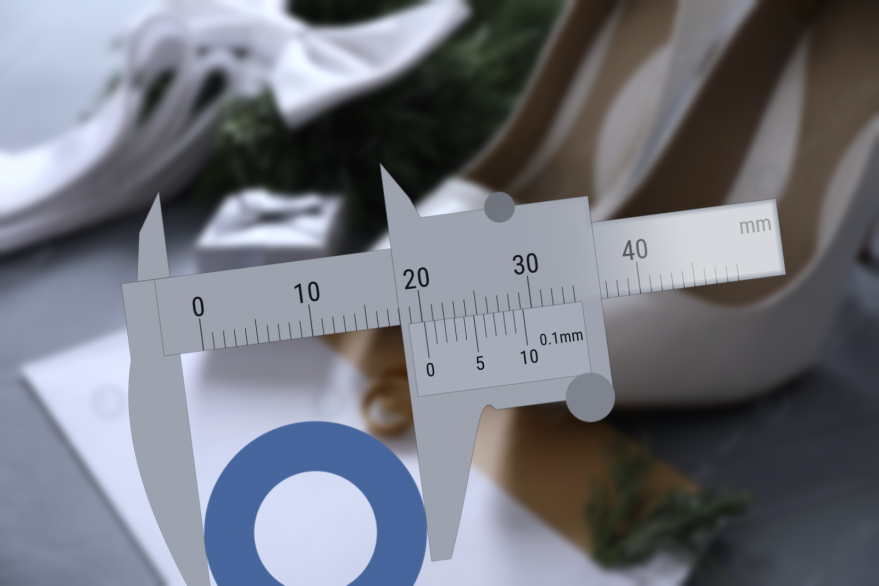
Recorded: 20.2 mm
